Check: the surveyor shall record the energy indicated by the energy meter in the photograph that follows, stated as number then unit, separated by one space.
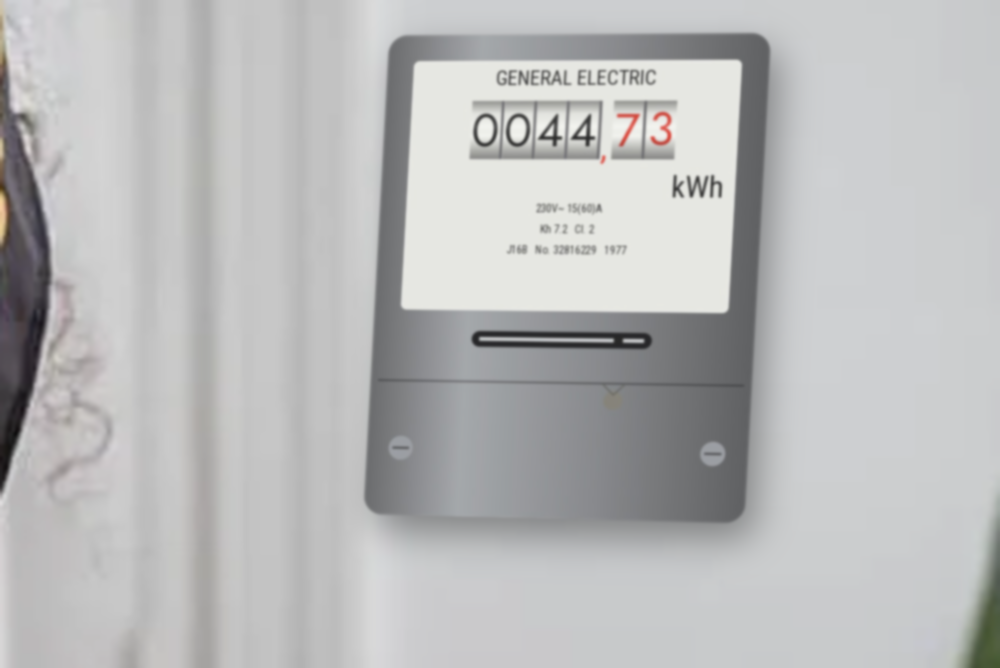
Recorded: 44.73 kWh
